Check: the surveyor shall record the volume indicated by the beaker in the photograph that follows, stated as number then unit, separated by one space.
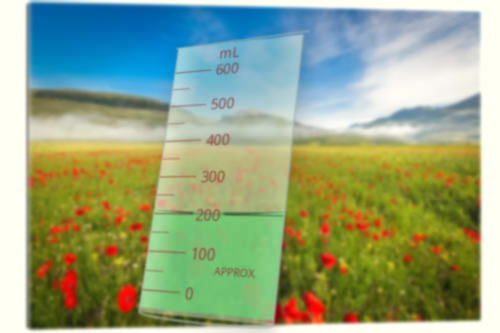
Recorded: 200 mL
